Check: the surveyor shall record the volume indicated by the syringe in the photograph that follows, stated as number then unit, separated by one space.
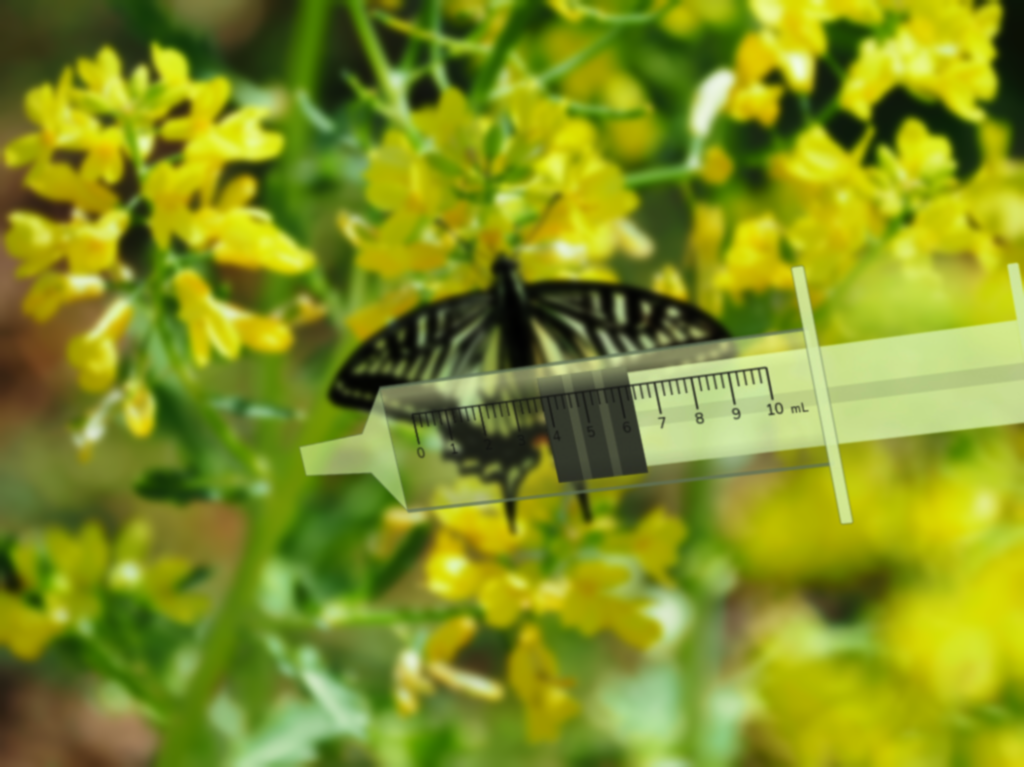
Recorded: 3.8 mL
